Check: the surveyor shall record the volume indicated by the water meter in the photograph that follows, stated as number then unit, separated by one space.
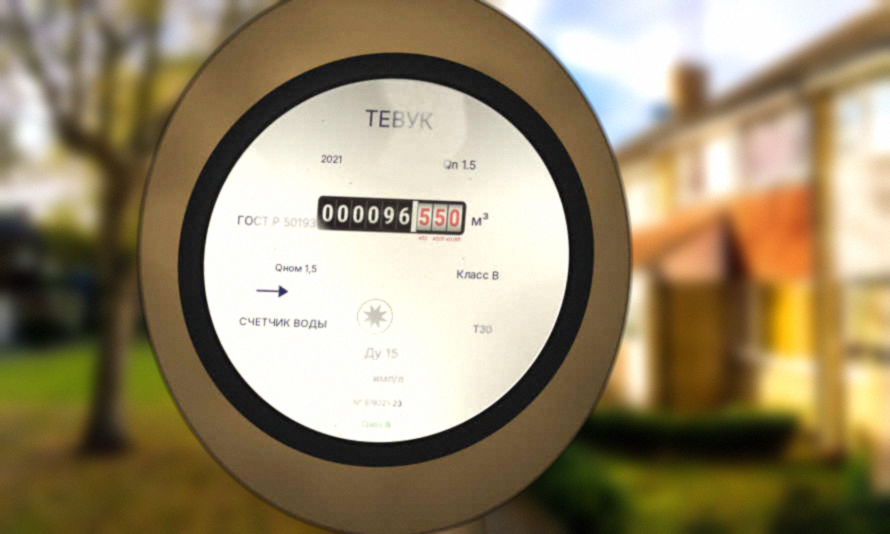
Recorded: 96.550 m³
